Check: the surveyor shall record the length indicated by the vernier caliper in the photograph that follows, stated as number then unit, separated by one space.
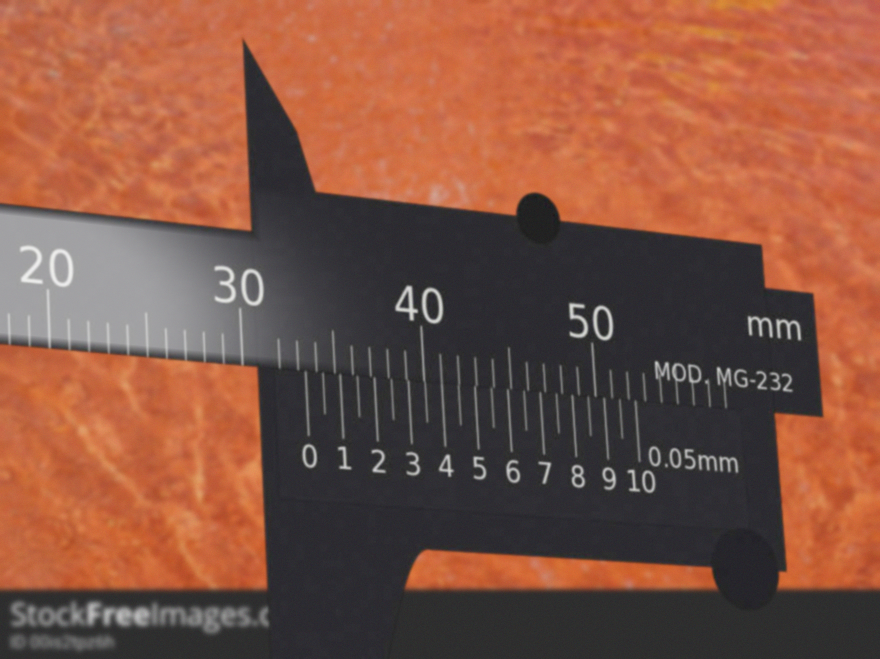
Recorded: 33.4 mm
